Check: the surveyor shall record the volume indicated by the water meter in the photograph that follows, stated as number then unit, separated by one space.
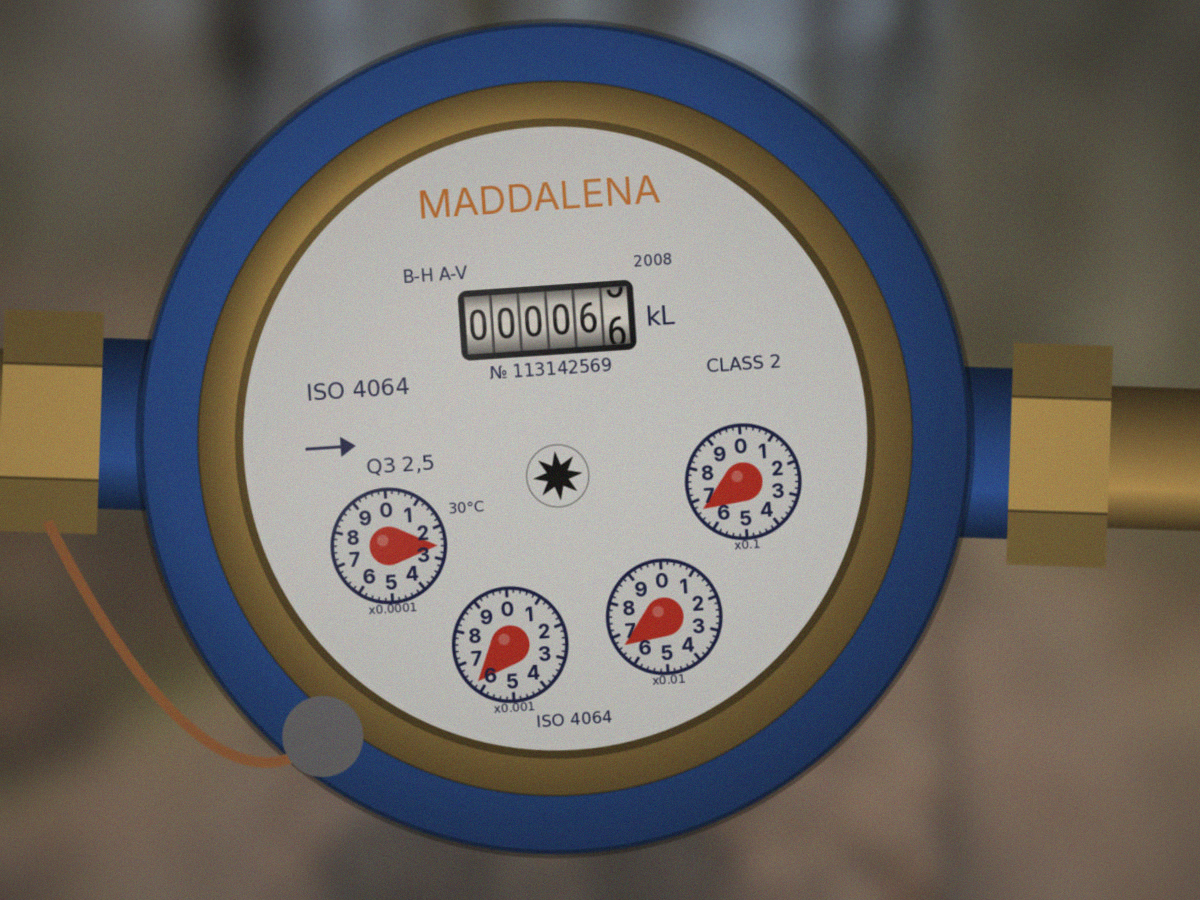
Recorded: 65.6662 kL
